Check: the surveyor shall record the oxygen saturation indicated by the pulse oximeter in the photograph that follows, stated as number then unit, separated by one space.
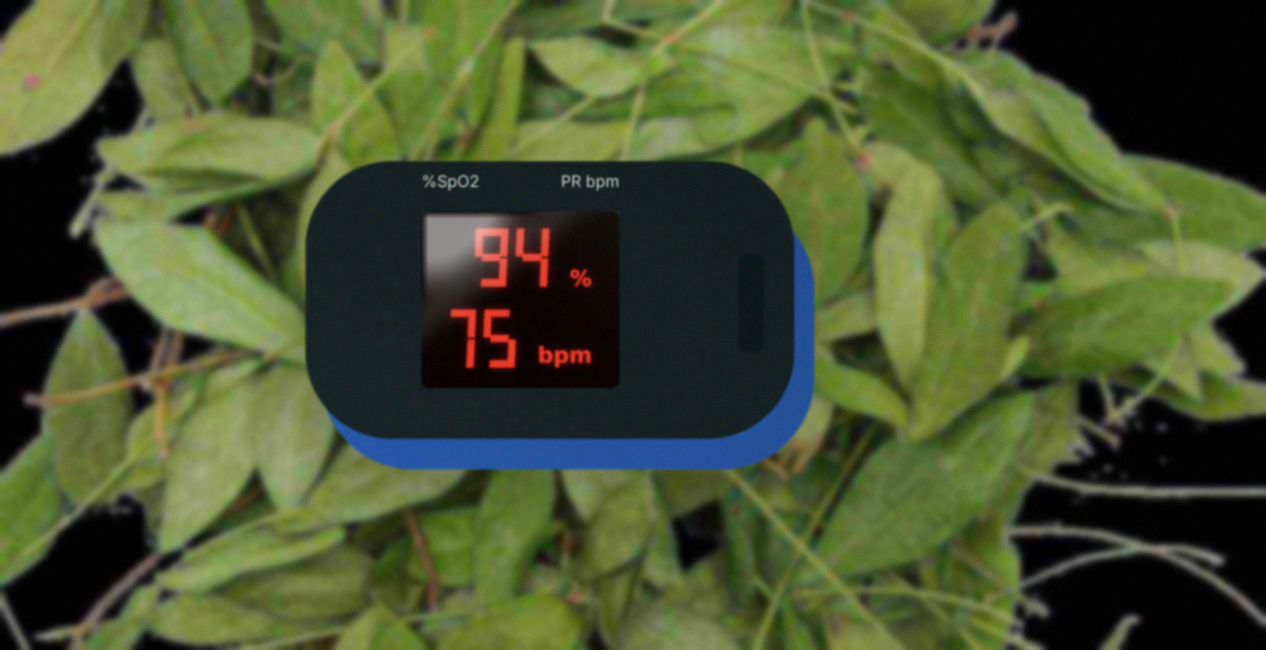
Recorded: 94 %
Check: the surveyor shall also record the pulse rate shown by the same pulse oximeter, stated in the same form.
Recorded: 75 bpm
